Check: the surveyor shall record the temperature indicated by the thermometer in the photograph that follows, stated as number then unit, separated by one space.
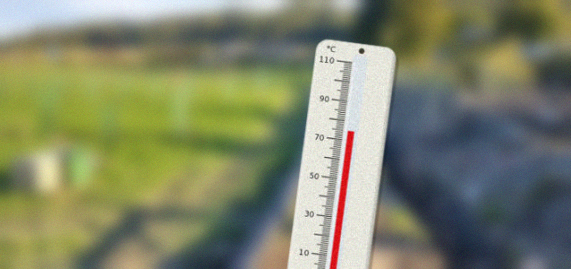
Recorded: 75 °C
